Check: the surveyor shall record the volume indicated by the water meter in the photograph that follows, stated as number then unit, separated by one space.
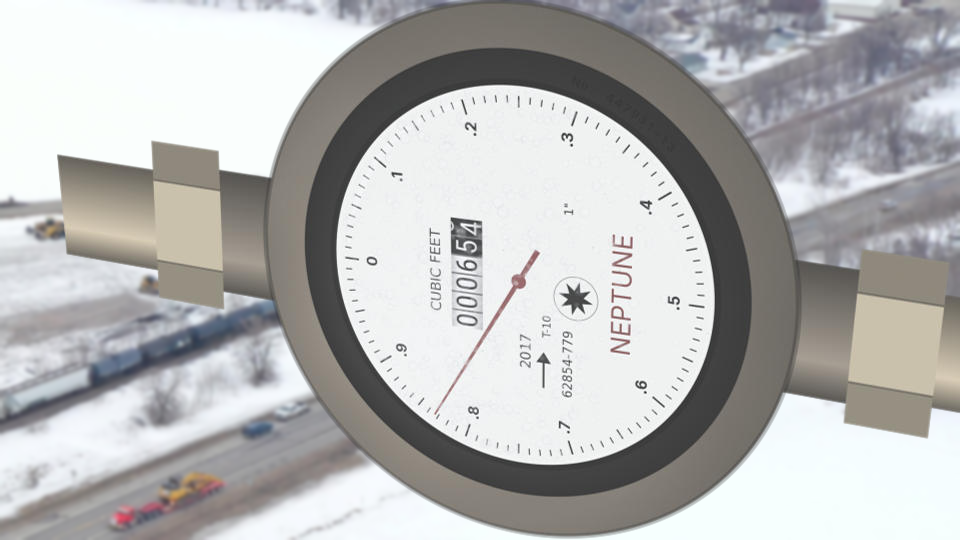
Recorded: 653.83 ft³
